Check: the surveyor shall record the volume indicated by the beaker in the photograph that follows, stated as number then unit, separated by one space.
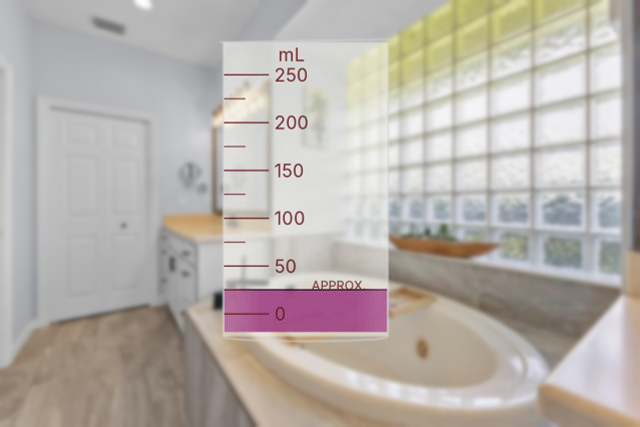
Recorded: 25 mL
